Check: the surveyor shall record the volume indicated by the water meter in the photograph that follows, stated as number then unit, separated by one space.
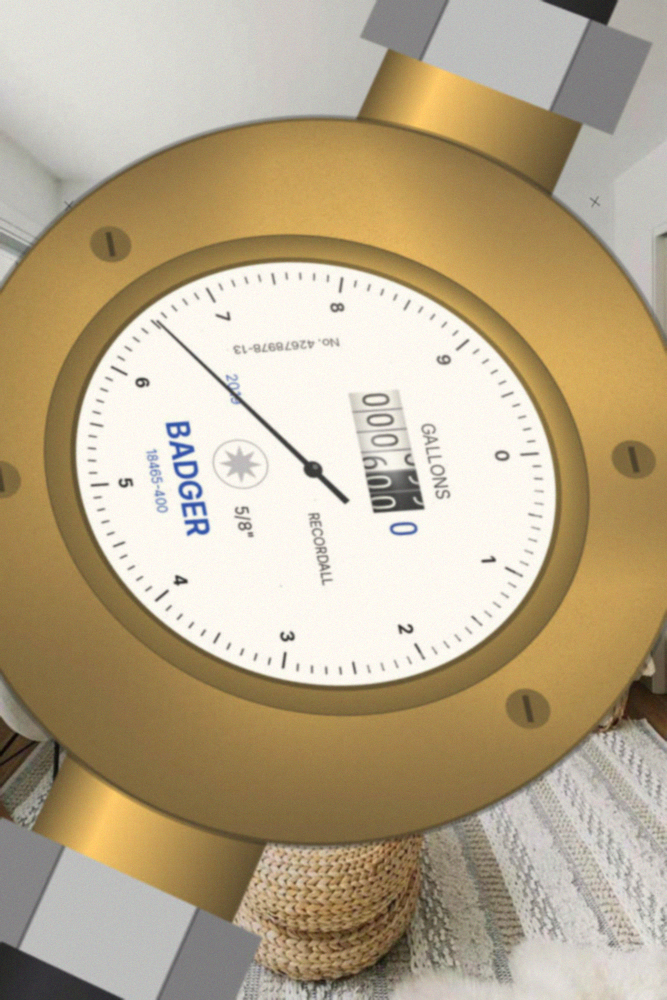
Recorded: 5996.5 gal
